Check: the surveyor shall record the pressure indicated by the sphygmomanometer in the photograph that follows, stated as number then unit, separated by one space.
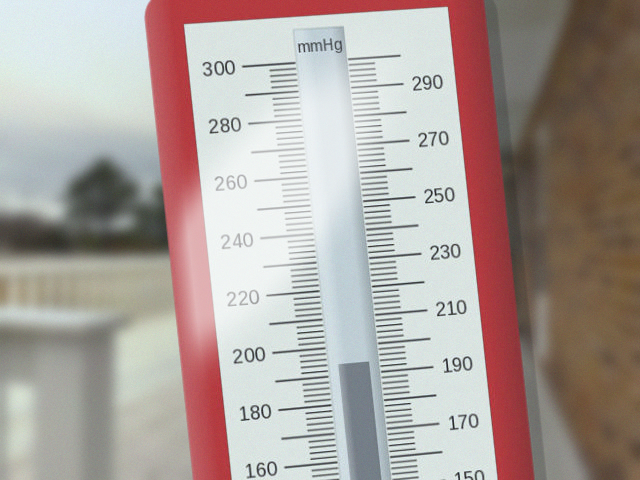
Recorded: 194 mmHg
